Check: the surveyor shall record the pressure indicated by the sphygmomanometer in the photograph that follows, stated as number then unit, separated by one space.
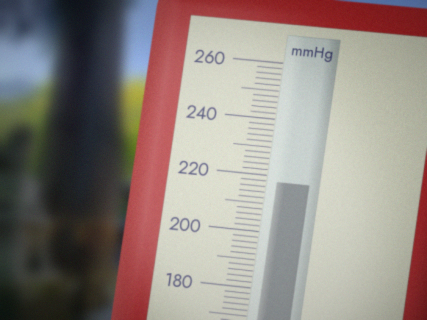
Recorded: 218 mmHg
